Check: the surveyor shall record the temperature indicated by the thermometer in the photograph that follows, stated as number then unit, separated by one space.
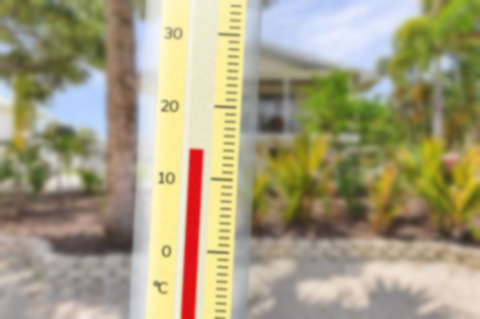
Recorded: 14 °C
